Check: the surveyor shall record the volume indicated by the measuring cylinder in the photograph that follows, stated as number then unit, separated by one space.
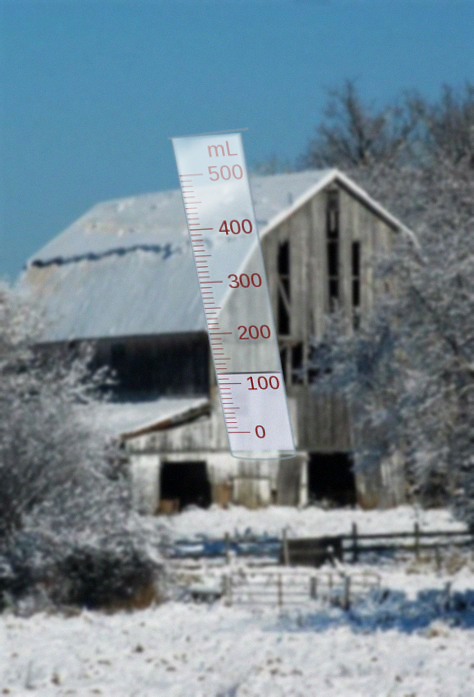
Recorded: 120 mL
